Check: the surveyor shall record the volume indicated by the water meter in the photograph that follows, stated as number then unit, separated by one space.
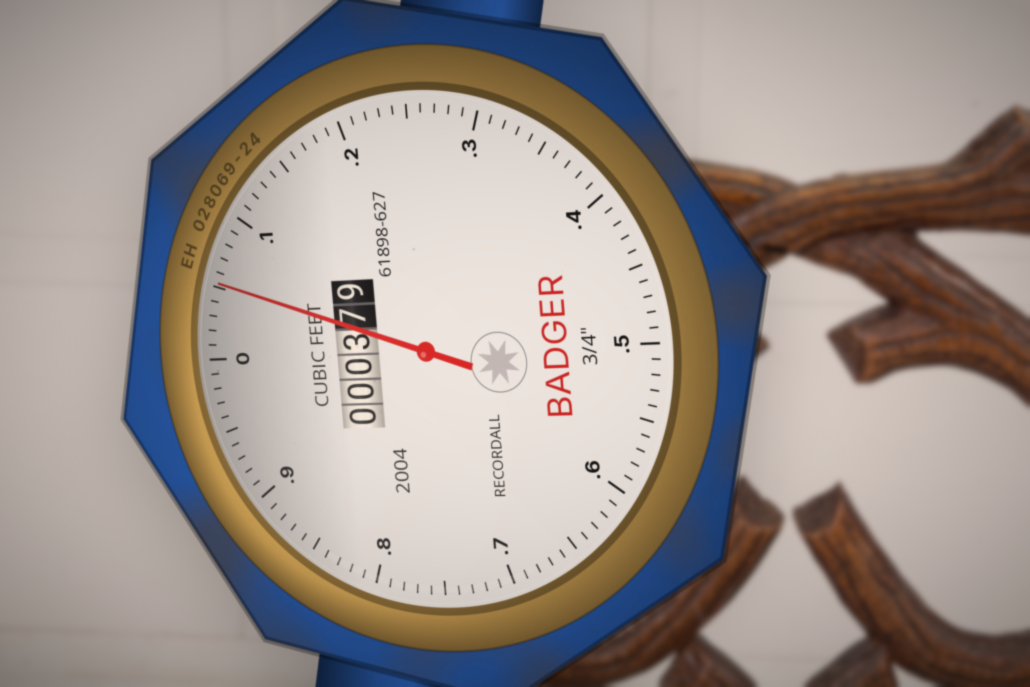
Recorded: 379.05 ft³
